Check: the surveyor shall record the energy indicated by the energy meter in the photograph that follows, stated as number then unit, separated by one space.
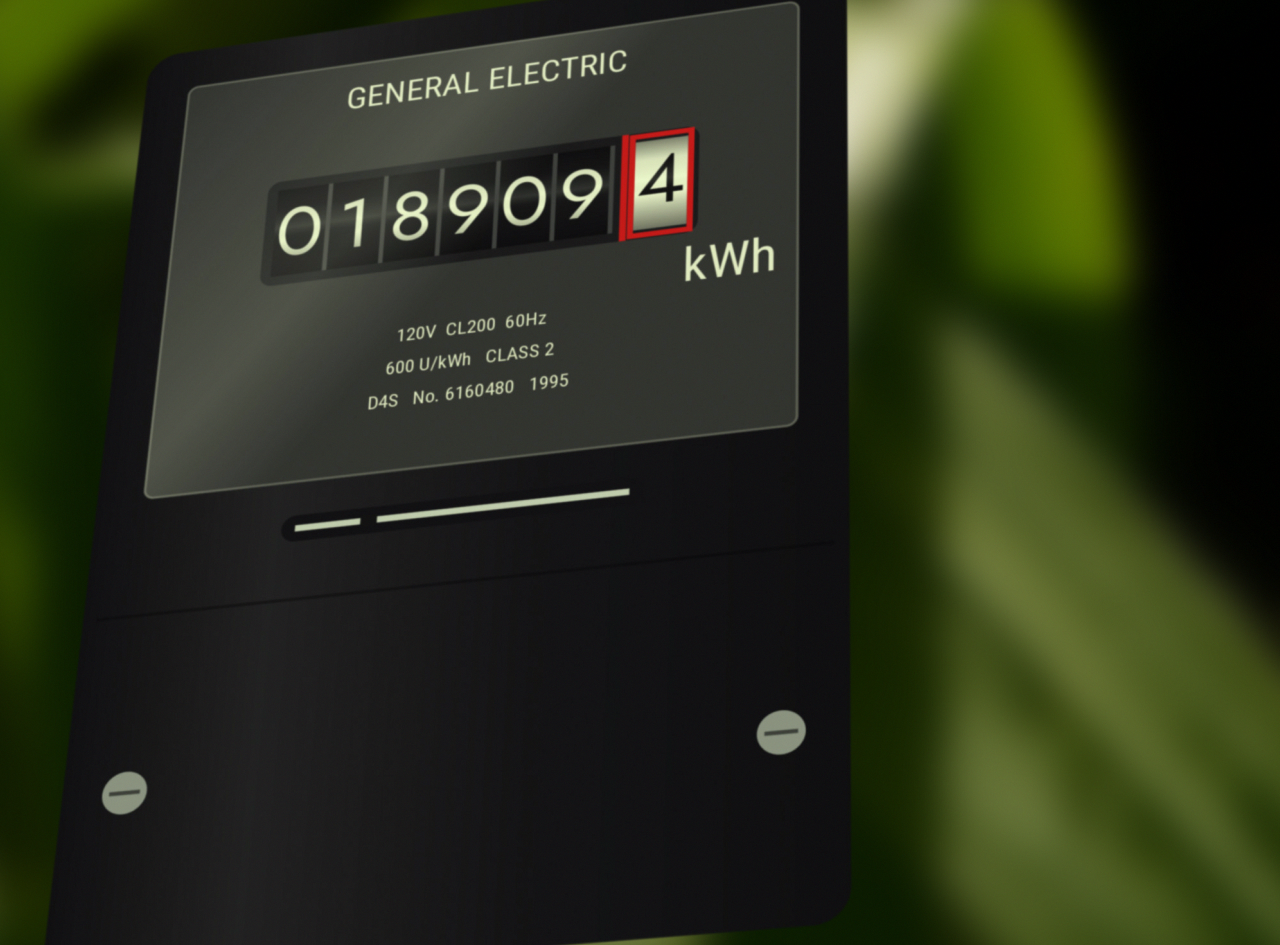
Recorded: 18909.4 kWh
